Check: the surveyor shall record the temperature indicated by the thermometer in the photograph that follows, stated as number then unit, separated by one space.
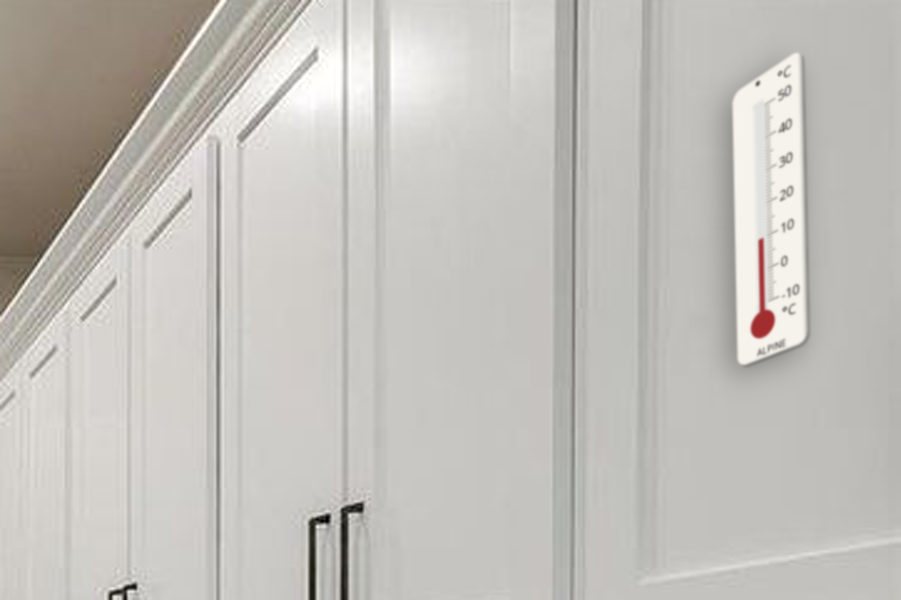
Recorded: 10 °C
